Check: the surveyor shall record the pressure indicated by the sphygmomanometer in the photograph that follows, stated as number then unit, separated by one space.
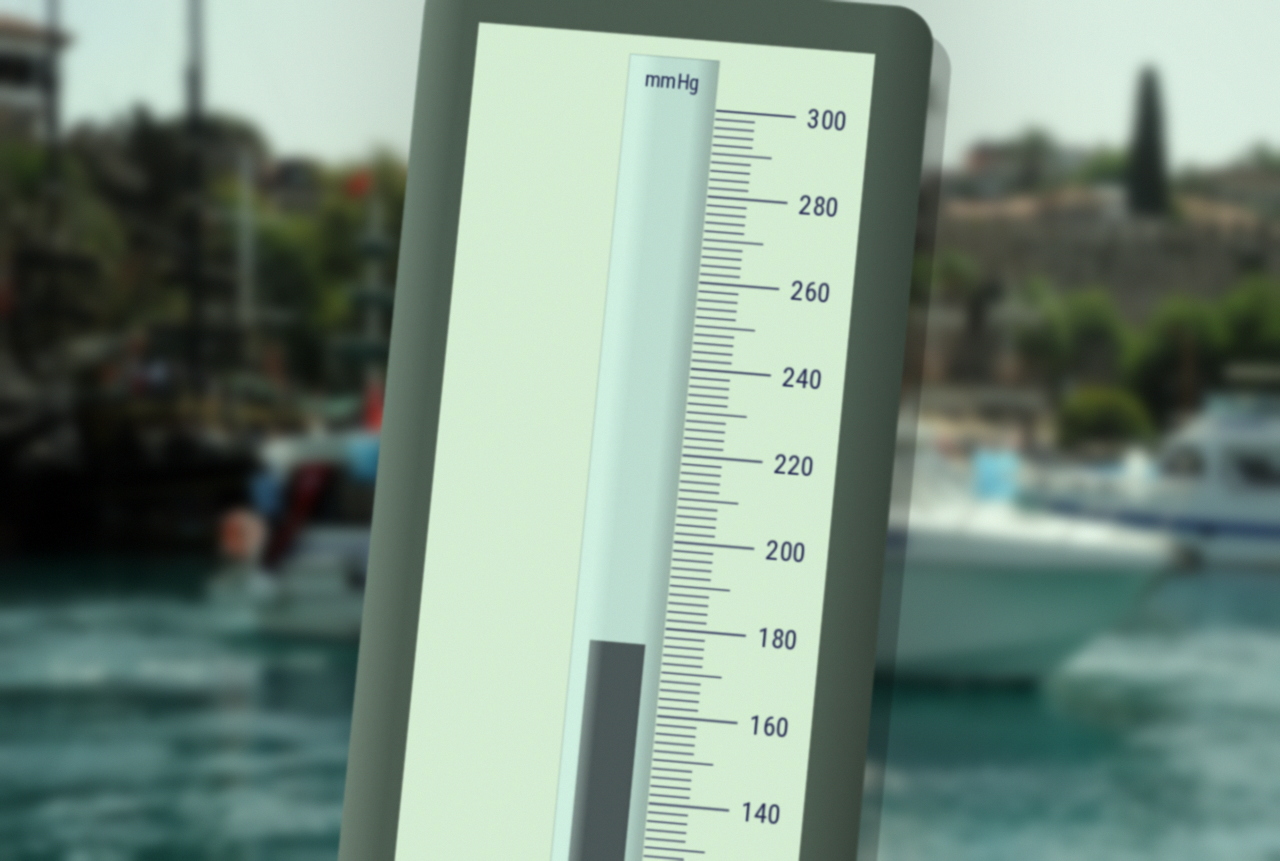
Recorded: 176 mmHg
